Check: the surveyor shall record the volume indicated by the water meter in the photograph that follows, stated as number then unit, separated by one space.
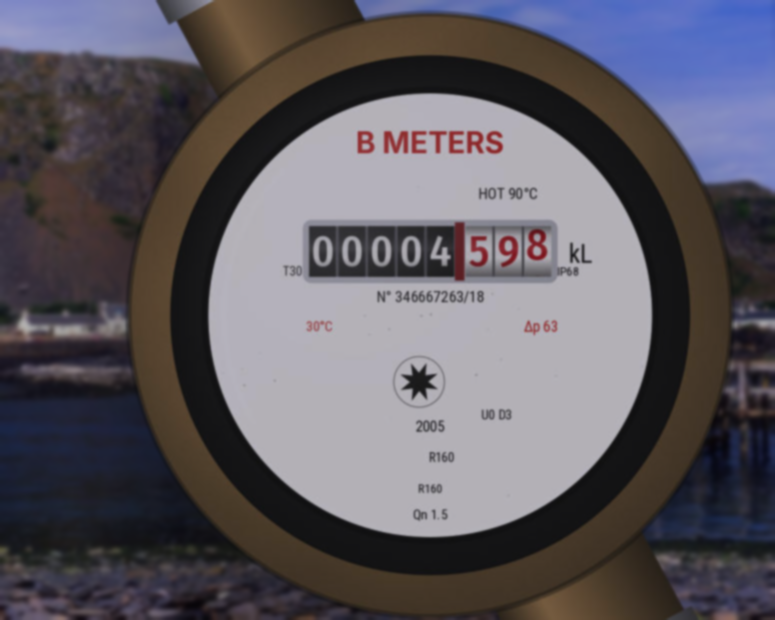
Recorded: 4.598 kL
